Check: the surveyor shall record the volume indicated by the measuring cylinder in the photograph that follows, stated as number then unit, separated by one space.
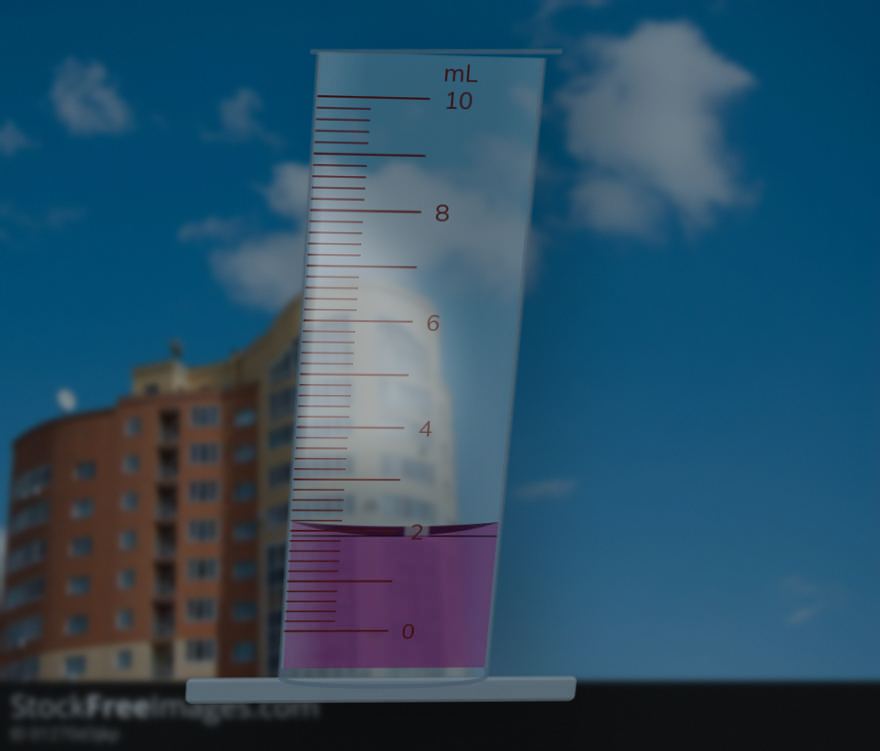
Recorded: 1.9 mL
